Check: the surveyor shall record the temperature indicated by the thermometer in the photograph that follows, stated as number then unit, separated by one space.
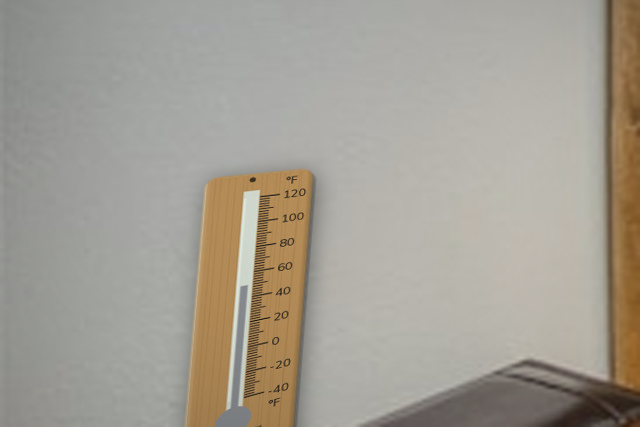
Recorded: 50 °F
